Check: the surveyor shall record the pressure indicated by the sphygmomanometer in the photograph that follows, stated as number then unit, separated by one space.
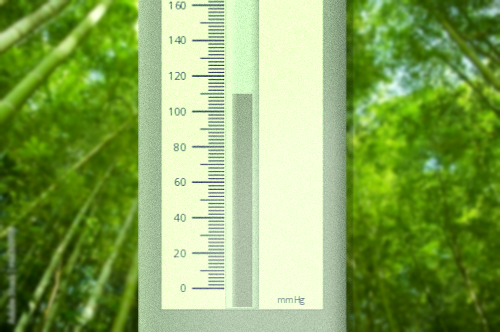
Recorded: 110 mmHg
